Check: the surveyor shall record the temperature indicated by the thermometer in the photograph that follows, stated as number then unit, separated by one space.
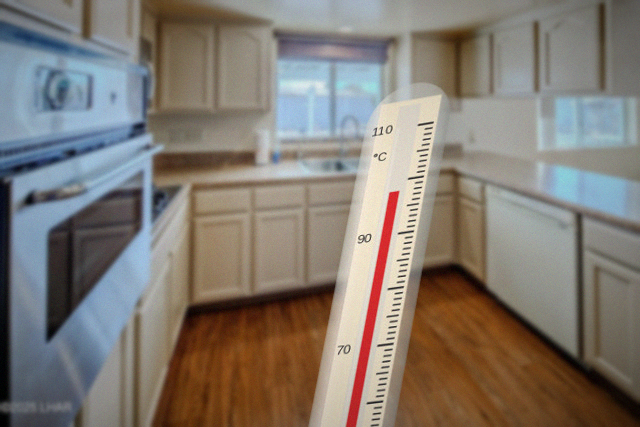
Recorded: 98 °C
